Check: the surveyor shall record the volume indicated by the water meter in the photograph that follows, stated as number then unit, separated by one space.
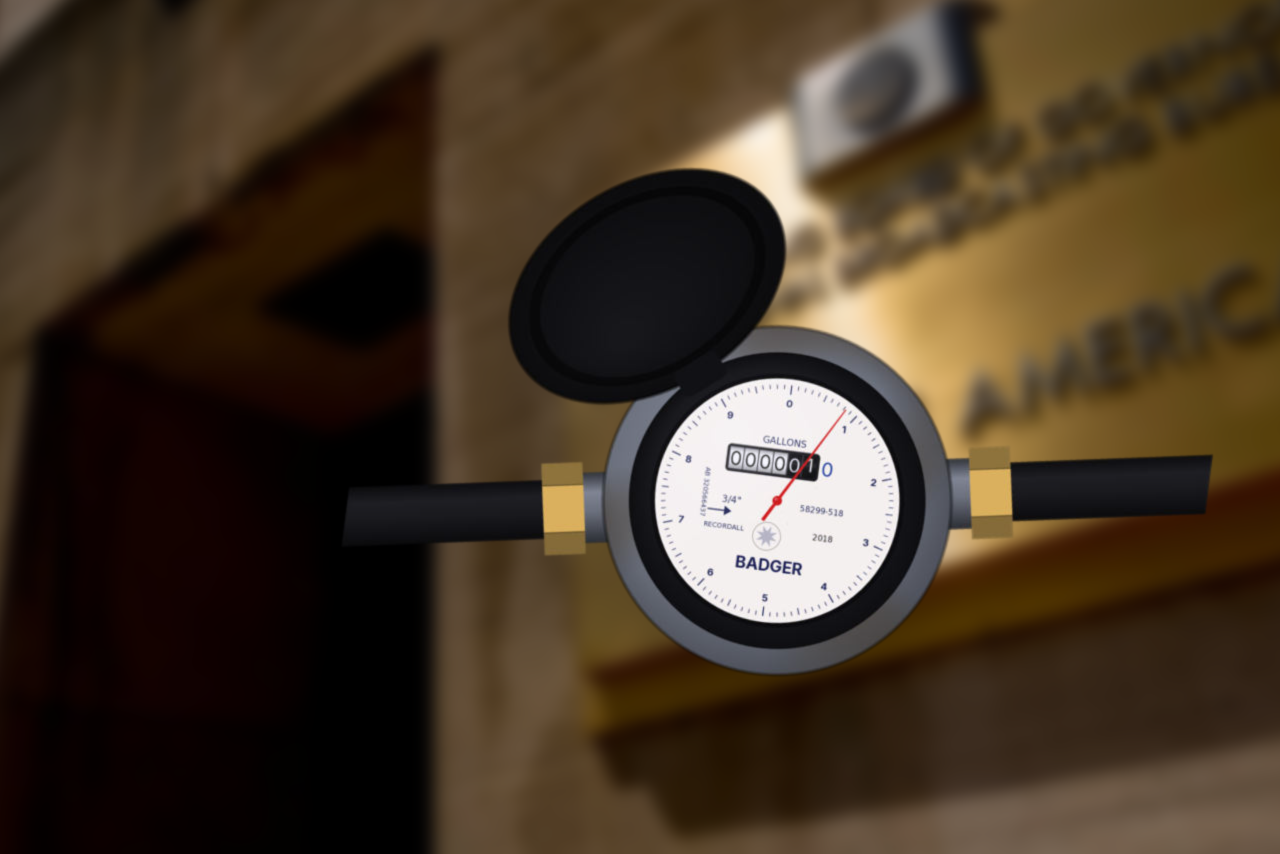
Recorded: 10.8 gal
